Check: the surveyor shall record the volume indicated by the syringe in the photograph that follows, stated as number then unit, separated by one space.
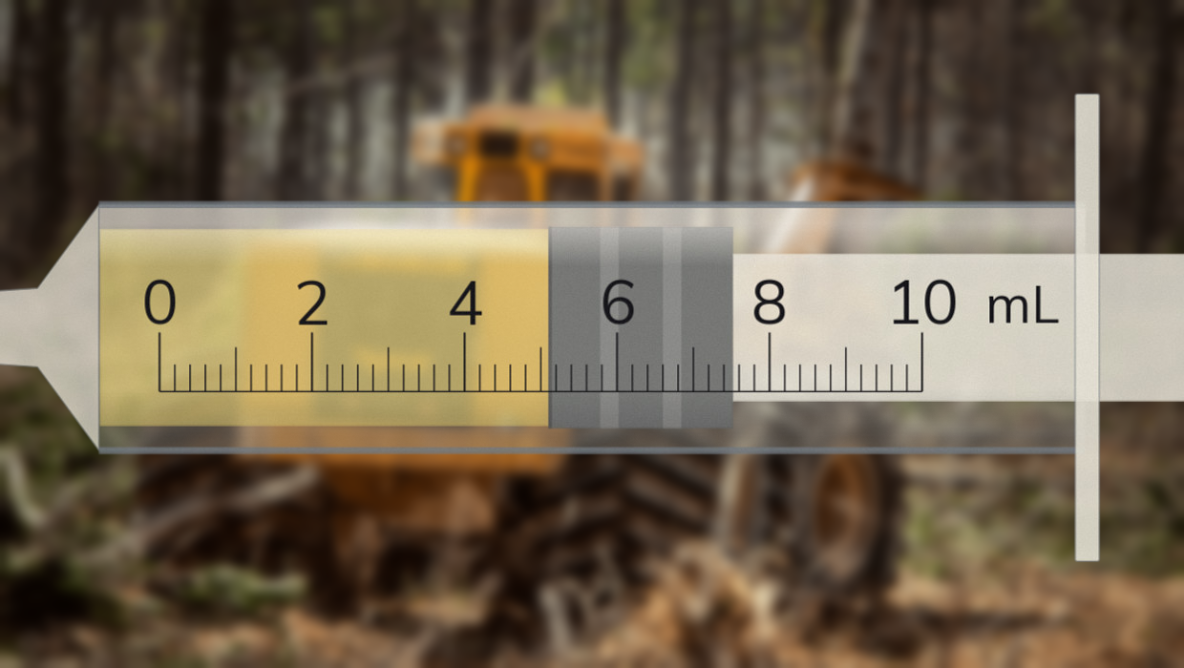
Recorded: 5.1 mL
